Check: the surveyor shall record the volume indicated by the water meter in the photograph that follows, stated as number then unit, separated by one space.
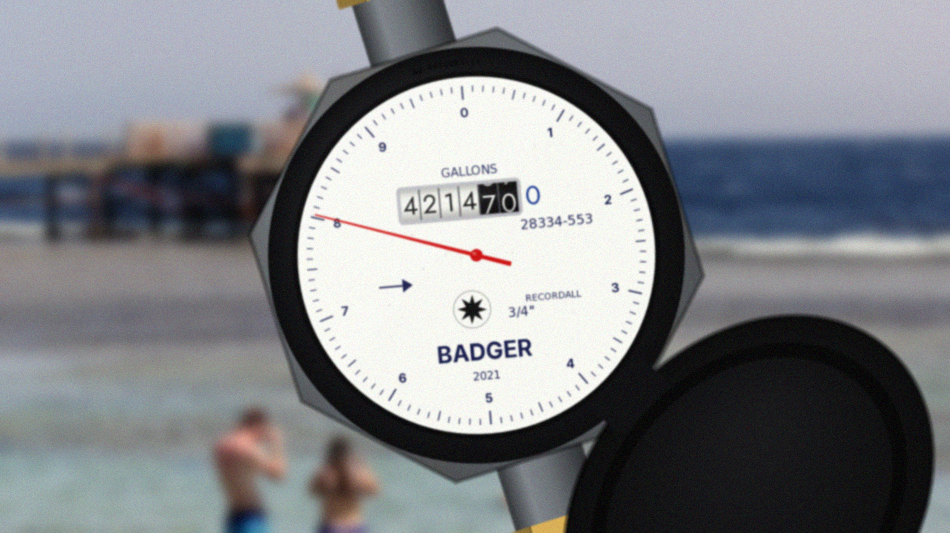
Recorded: 4214698.0 gal
